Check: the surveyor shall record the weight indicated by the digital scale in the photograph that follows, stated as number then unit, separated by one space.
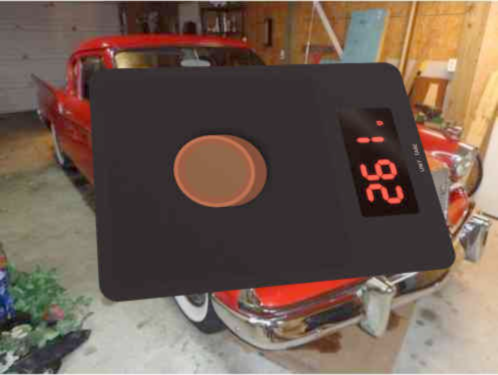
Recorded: 261 g
